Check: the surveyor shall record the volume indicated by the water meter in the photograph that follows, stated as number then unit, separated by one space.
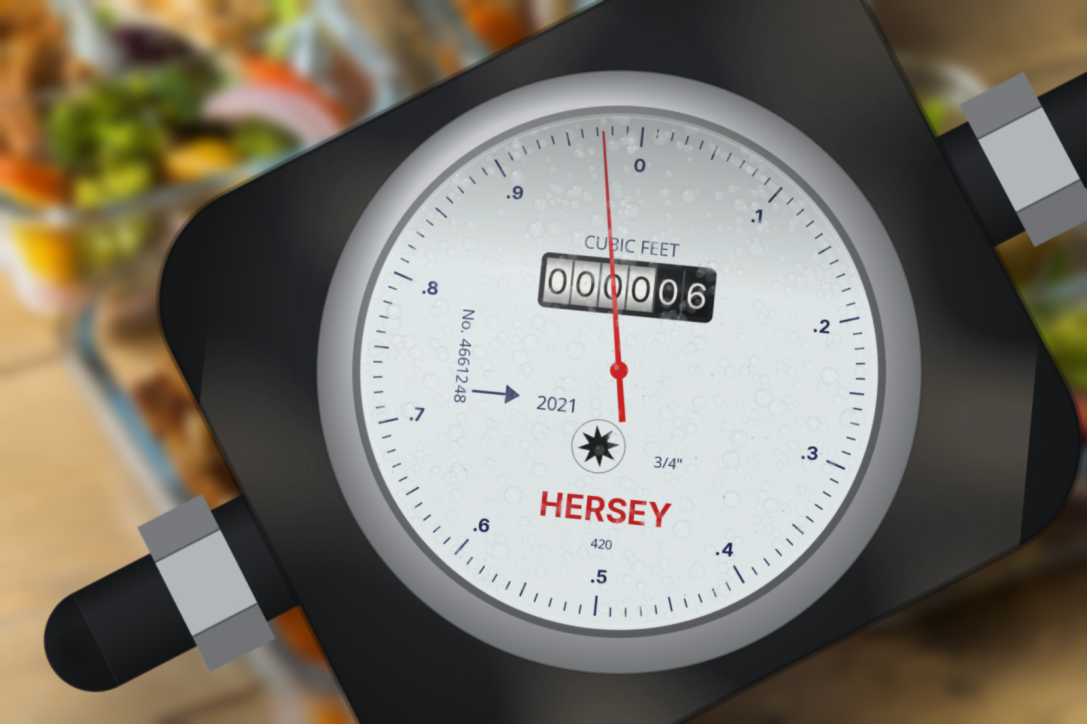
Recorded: 5.97 ft³
